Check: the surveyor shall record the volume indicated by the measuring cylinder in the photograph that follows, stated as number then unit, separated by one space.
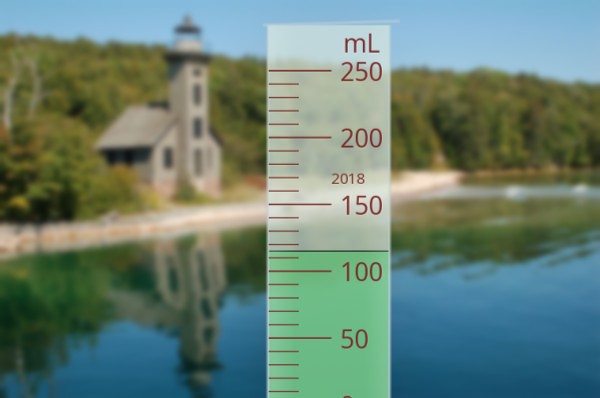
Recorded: 115 mL
